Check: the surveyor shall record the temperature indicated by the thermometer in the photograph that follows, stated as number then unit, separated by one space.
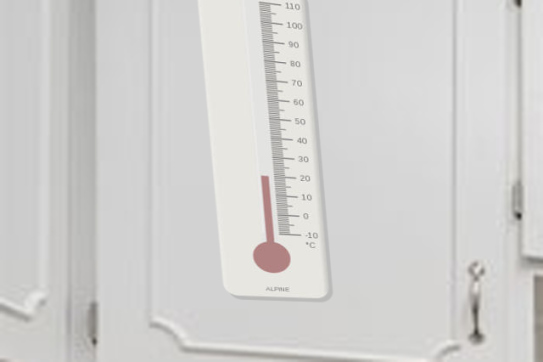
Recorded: 20 °C
